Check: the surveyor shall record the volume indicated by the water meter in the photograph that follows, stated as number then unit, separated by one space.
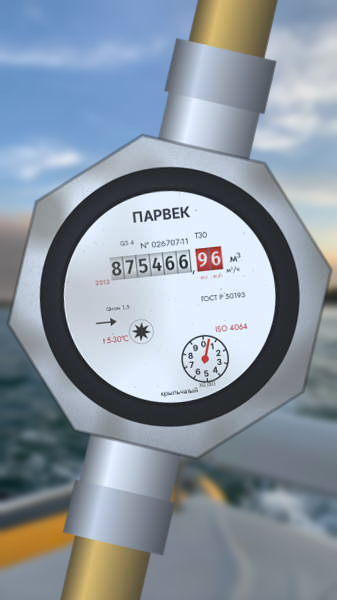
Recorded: 875466.960 m³
